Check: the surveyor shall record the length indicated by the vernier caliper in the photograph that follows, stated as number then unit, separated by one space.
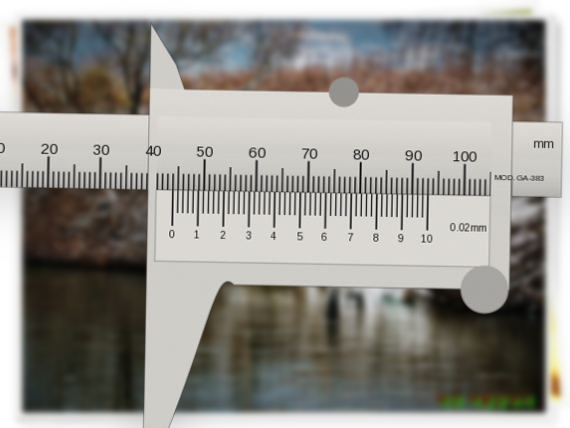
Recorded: 44.0 mm
